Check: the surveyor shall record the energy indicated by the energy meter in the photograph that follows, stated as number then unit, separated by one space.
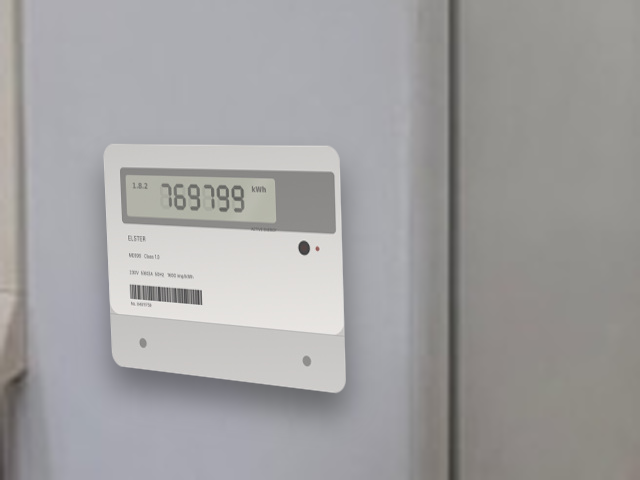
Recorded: 769799 kWh
